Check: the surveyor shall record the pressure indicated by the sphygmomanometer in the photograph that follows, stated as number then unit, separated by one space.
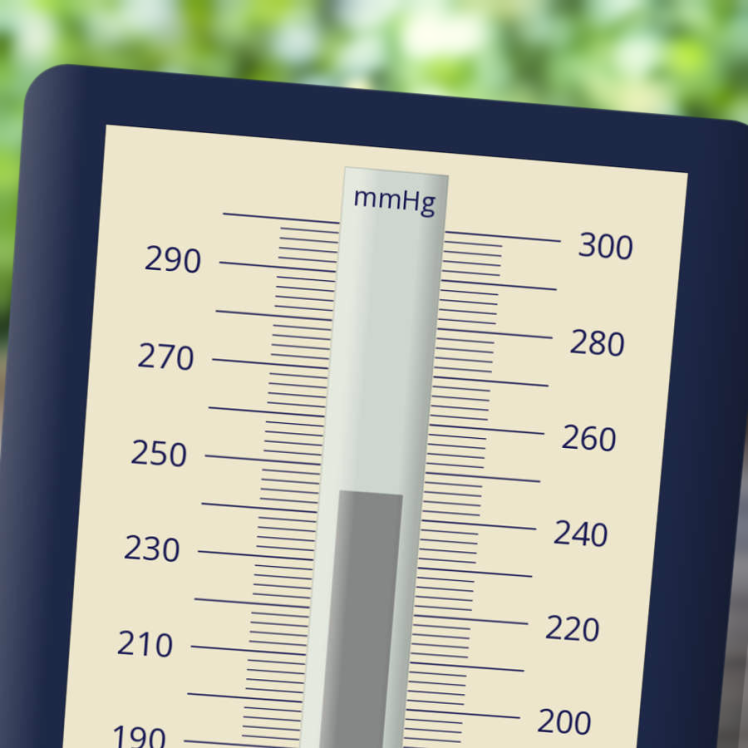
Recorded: 245 mmHg
